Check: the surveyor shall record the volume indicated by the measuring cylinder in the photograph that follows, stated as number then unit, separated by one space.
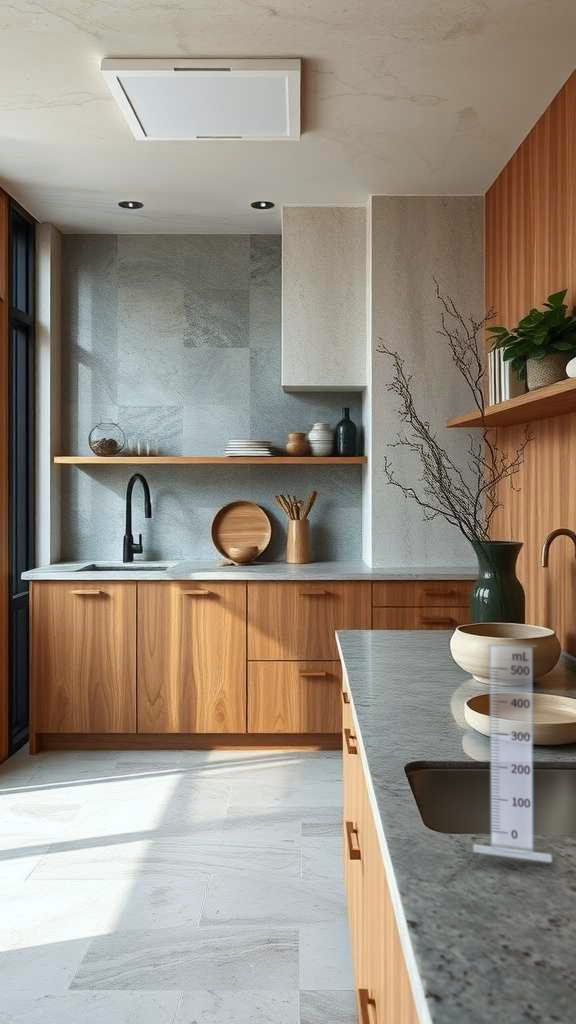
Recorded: 300 mL
